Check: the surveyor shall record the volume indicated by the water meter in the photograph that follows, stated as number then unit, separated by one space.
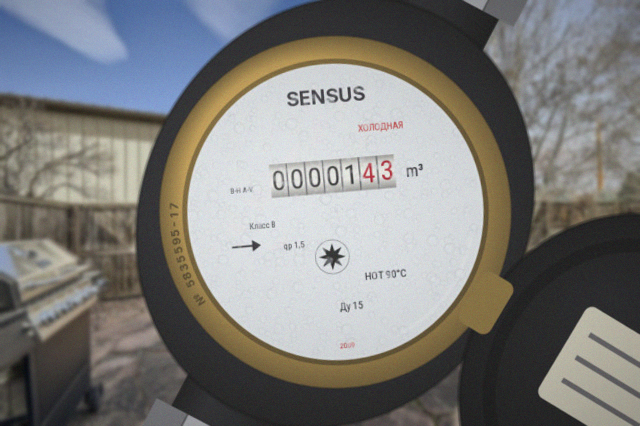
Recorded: 1.43 m³
